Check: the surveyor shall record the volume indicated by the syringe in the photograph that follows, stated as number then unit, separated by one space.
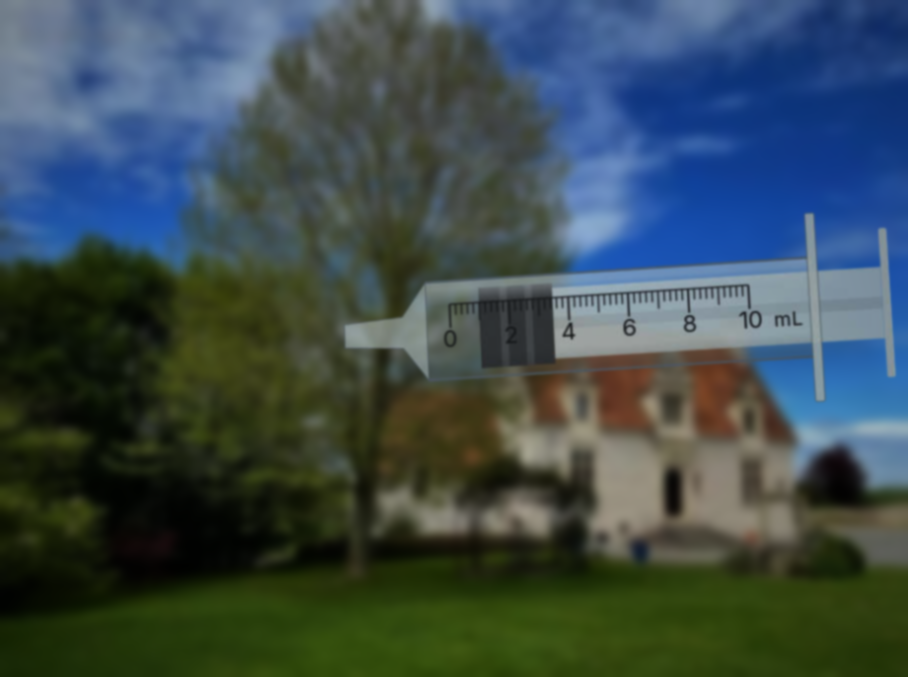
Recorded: 1 mL
